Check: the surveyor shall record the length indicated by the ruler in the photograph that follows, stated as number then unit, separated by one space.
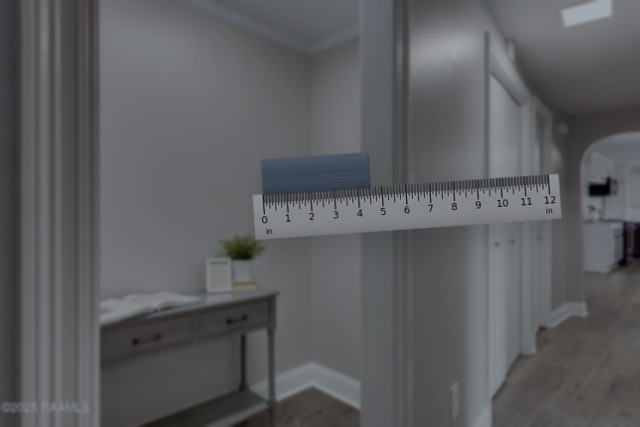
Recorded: 4.5 in
